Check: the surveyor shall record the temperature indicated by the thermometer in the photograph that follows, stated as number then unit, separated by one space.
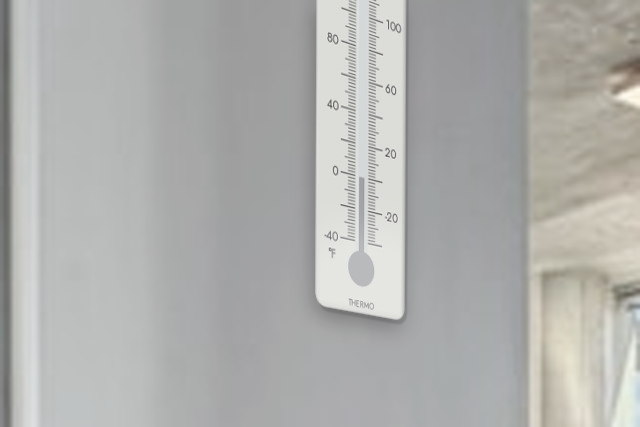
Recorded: 0 °F
